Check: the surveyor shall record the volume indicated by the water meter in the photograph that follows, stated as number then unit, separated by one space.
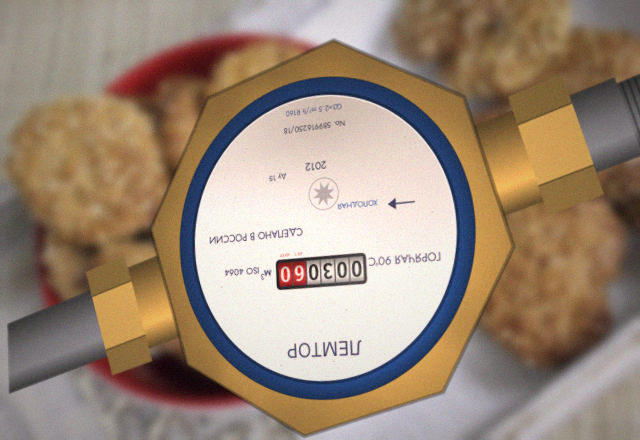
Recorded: 30.60 m³
